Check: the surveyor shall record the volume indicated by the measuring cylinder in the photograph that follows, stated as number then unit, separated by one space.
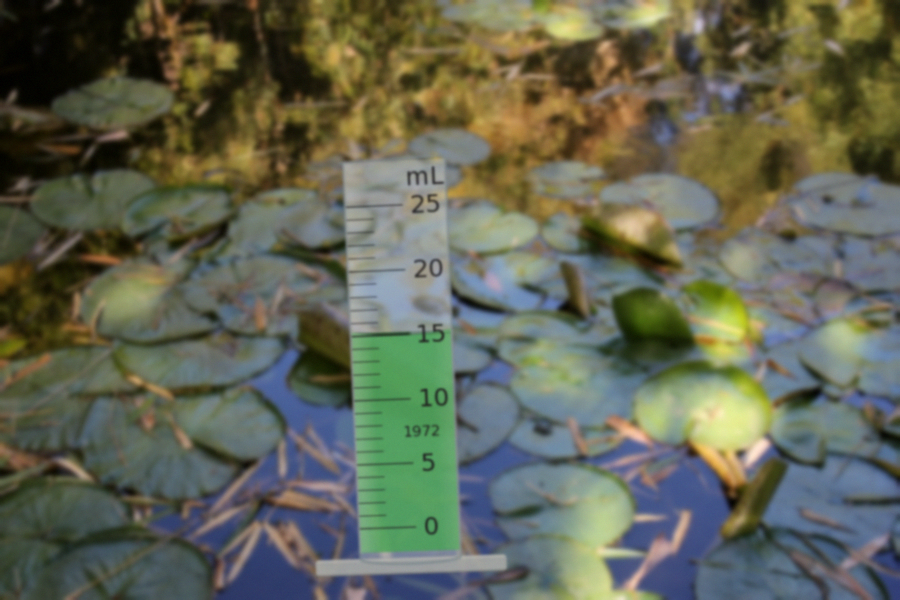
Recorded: 15 mL
